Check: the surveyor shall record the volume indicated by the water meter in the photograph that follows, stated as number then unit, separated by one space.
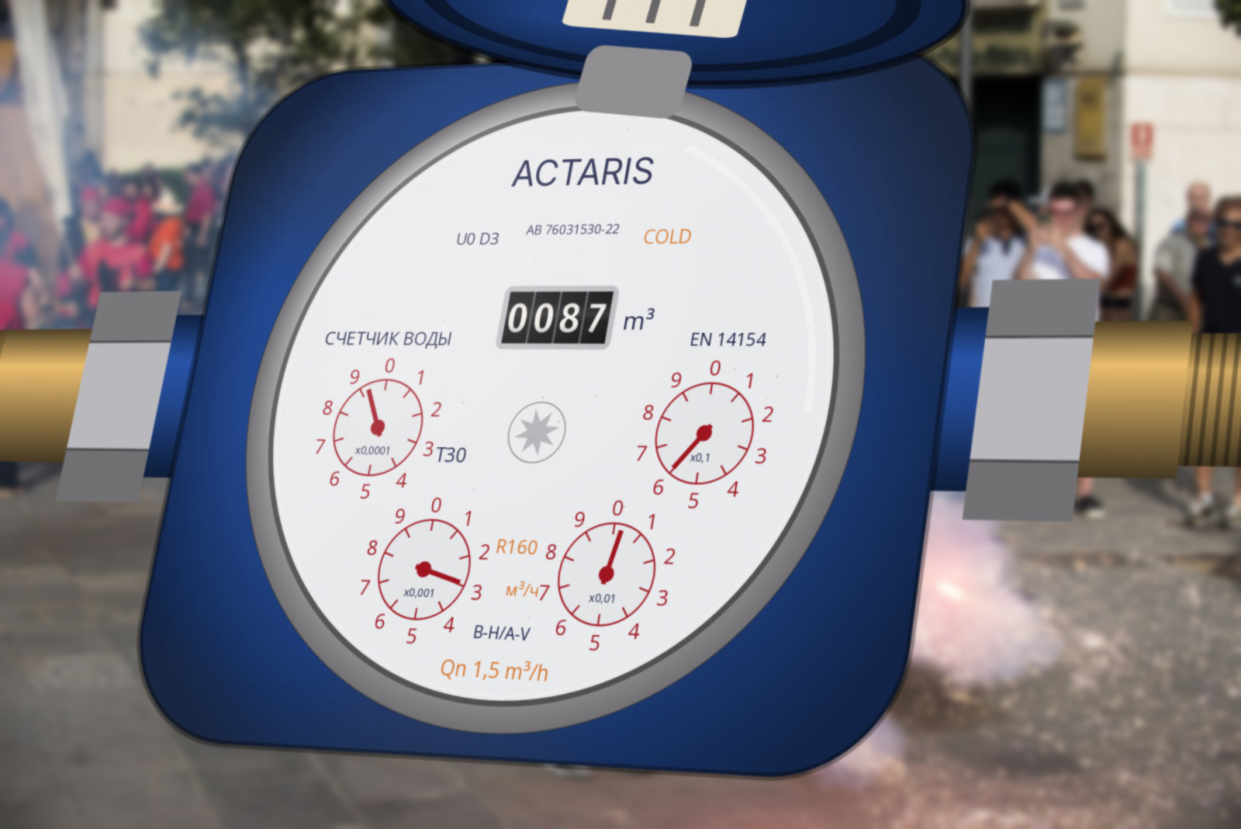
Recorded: 87.6029 m³
